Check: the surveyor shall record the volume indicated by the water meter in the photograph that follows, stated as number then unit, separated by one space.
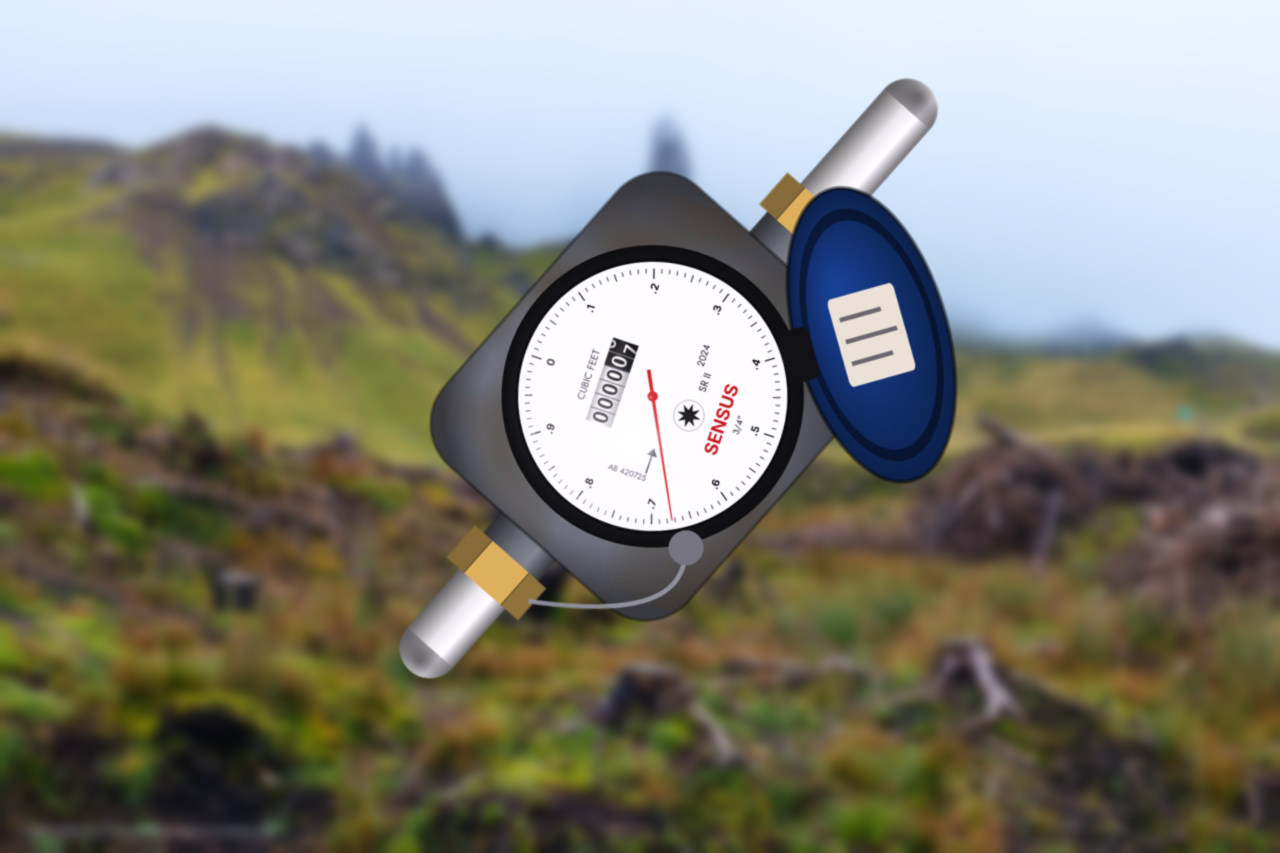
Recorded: 6.67 ft³
